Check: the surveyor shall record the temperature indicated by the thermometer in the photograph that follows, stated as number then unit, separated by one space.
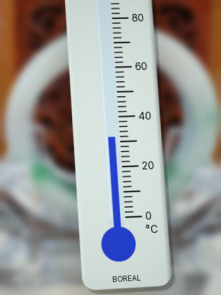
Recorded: 32 °C
